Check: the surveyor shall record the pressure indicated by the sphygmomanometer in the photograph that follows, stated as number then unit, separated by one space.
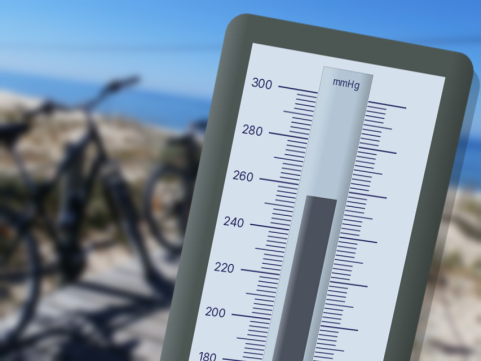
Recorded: 256 mmHg
